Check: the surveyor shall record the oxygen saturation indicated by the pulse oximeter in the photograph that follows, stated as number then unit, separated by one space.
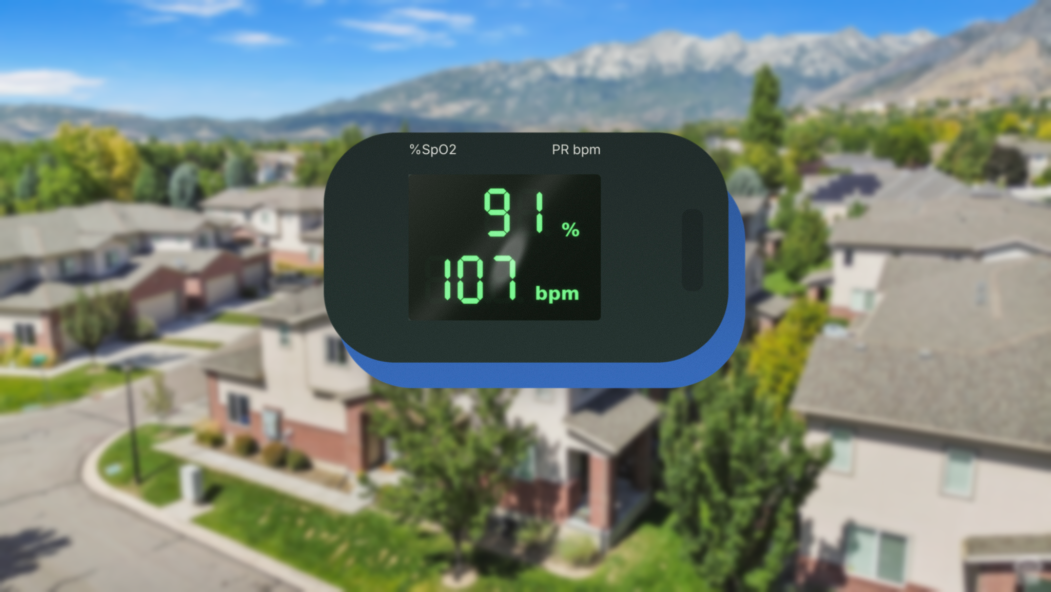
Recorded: 91 %
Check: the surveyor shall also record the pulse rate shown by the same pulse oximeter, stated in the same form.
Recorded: 107 bpm
